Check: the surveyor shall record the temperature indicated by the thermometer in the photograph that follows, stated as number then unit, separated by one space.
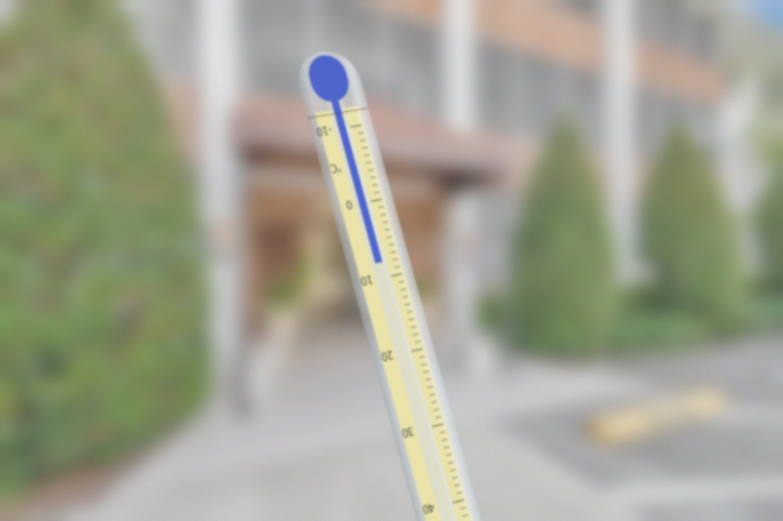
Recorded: 8 °C
